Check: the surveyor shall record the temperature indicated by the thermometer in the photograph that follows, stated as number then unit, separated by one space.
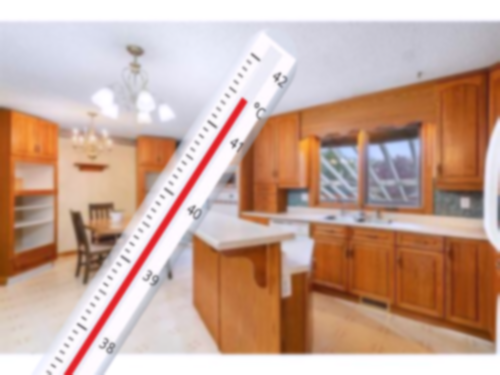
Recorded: 41.5 °C
